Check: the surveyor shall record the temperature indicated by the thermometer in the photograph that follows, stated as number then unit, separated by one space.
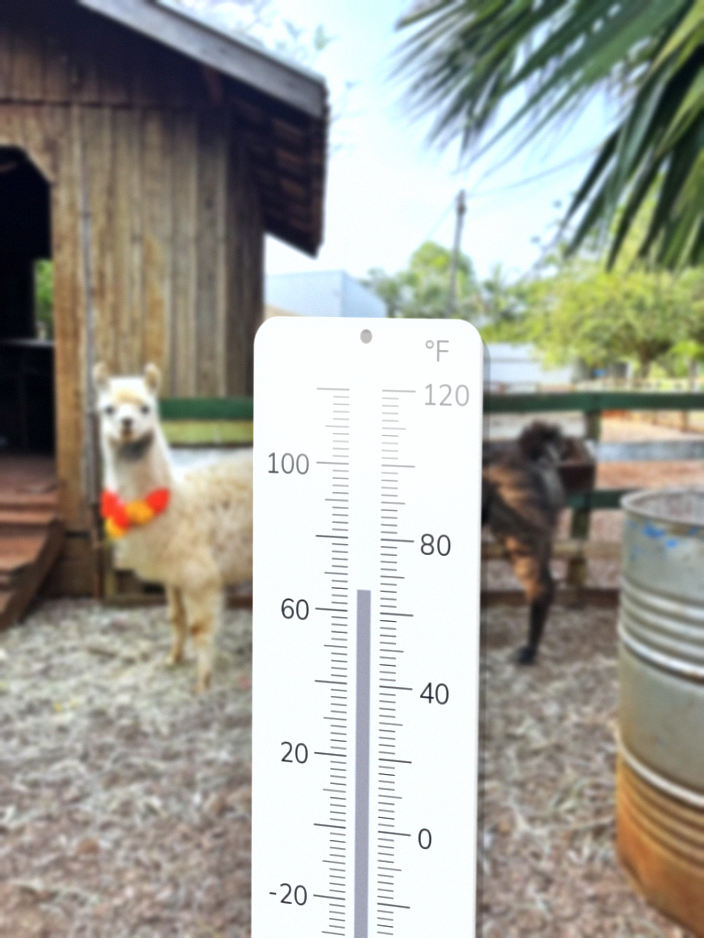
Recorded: 66 °F
